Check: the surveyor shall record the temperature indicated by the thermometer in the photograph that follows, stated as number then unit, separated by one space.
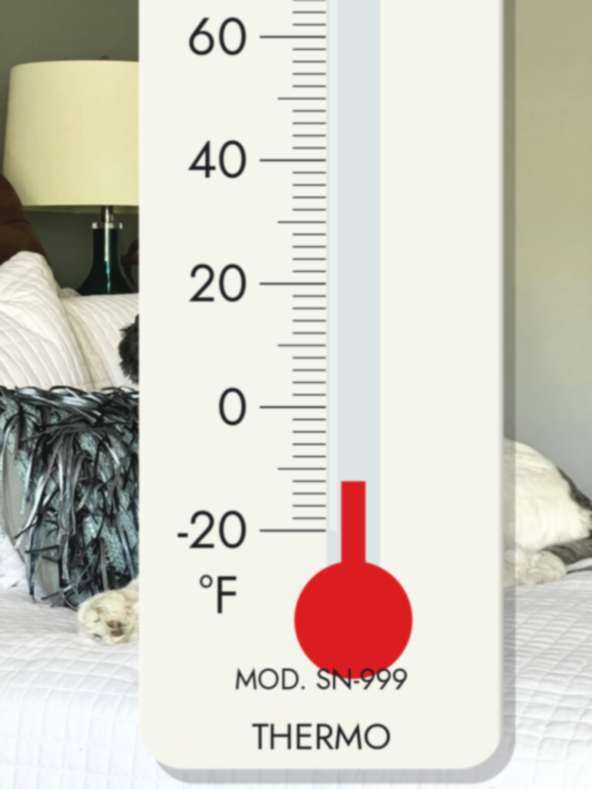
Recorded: -12 °F
